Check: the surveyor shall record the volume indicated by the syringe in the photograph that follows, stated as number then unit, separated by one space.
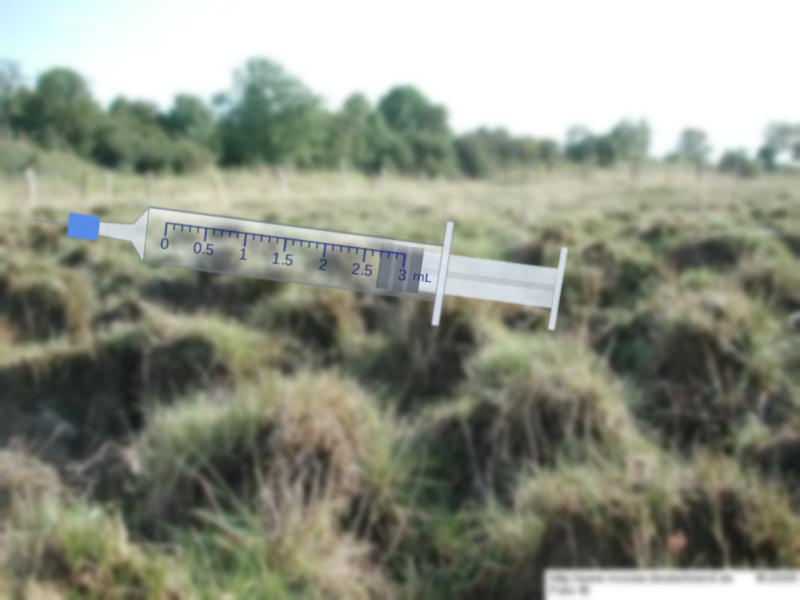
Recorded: 2.7 mL
